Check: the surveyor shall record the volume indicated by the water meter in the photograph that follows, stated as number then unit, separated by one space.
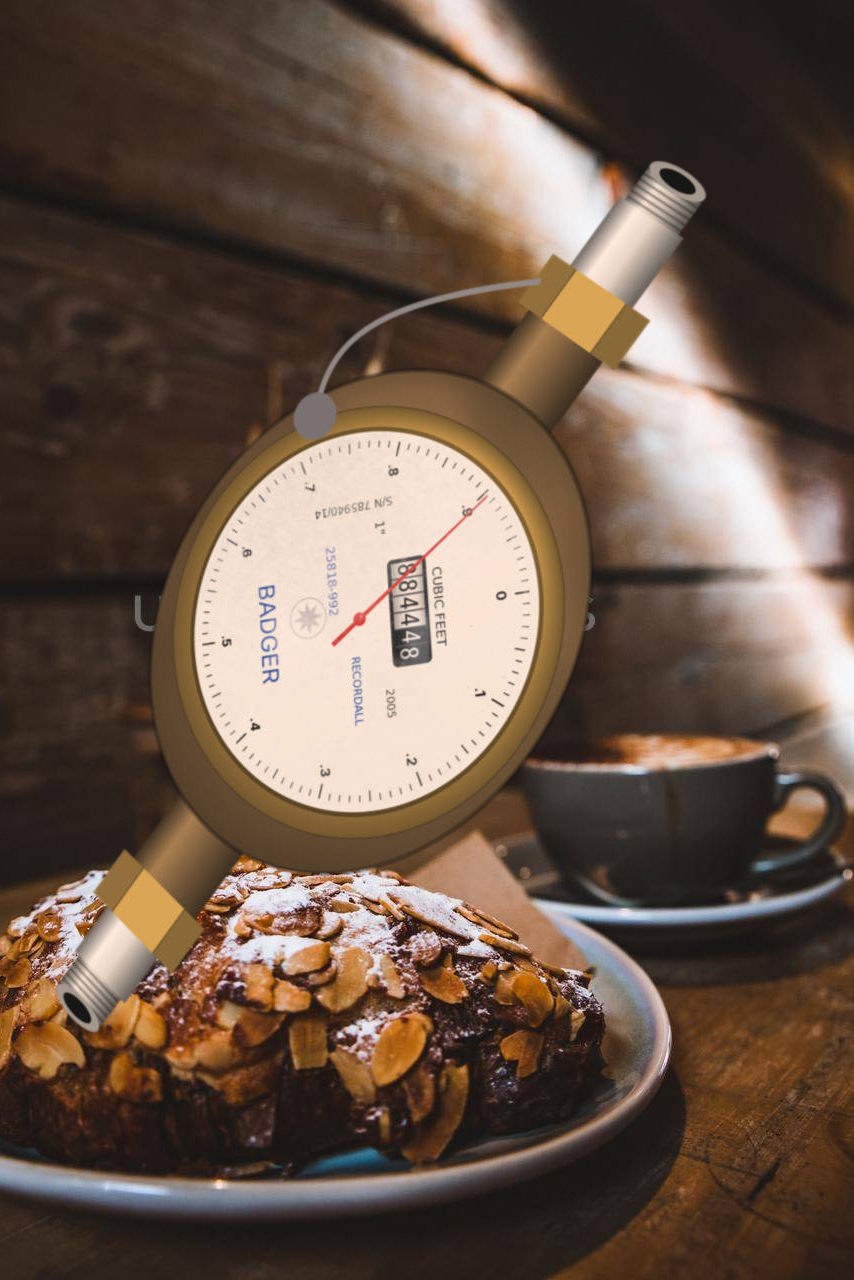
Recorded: 884447.90 ft³
